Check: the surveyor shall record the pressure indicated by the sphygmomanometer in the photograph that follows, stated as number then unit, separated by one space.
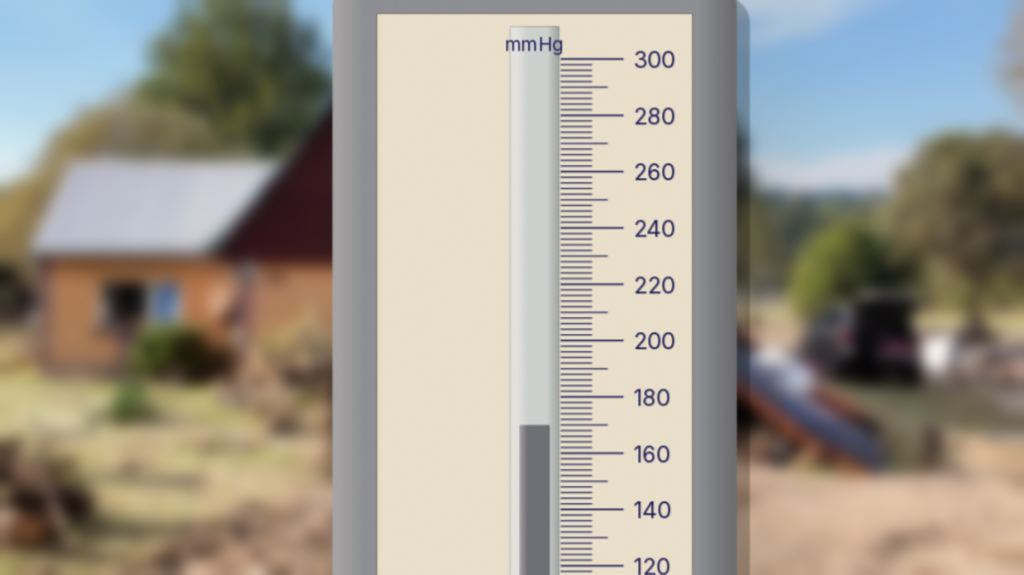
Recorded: 170 mmHg
